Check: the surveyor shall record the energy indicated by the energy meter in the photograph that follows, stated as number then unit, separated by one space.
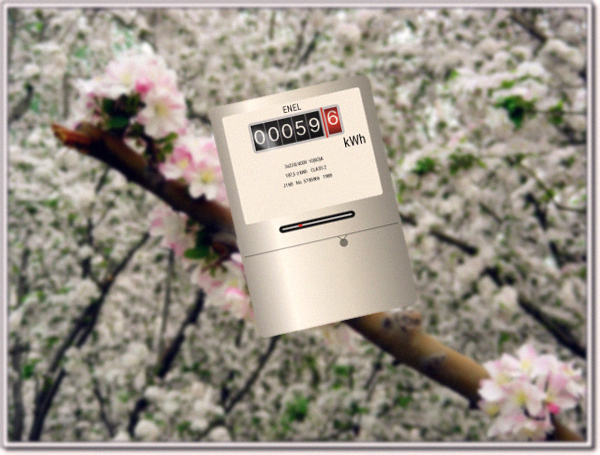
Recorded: 59.6 kWh
